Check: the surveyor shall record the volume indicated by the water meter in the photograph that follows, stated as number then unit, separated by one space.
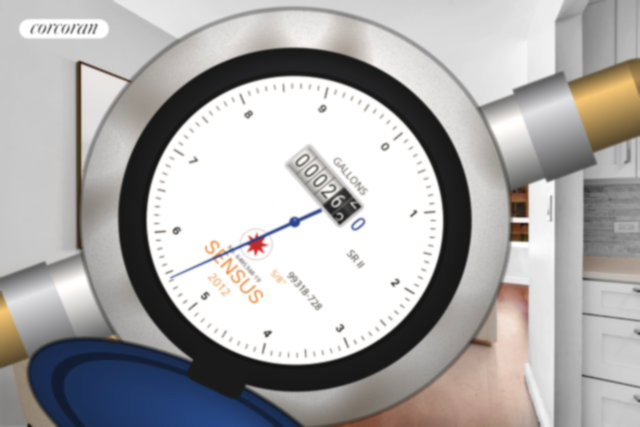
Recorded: 2625.4 gal
